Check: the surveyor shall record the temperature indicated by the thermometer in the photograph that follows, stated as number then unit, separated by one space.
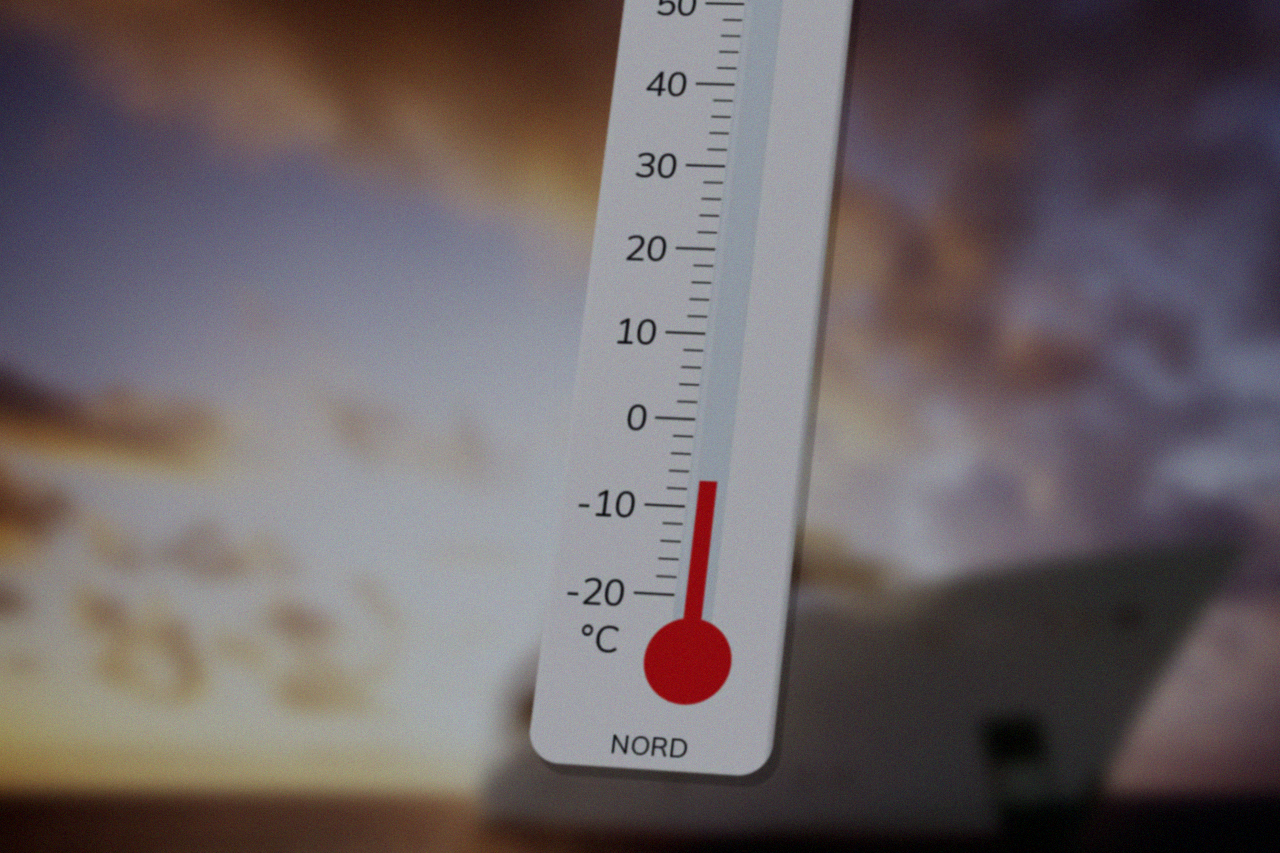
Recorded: -7 °C
